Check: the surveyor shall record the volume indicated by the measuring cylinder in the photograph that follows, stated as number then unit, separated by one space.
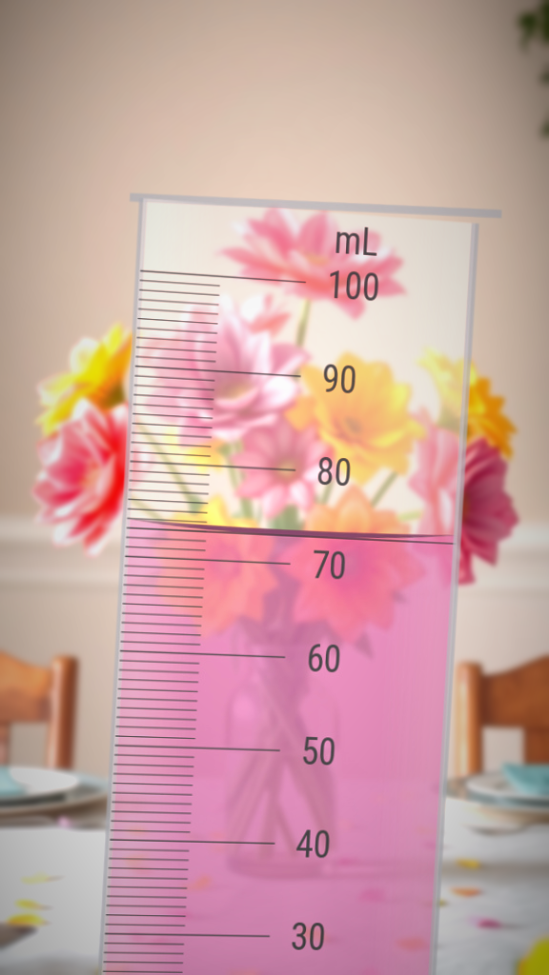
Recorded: 73 mL
